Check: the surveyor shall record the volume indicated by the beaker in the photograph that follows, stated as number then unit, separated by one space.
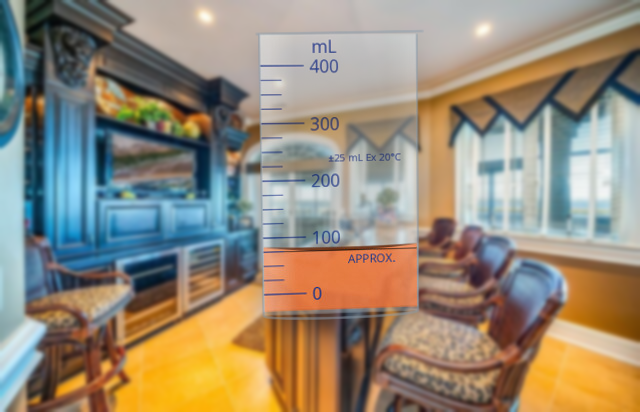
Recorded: 75 mL
